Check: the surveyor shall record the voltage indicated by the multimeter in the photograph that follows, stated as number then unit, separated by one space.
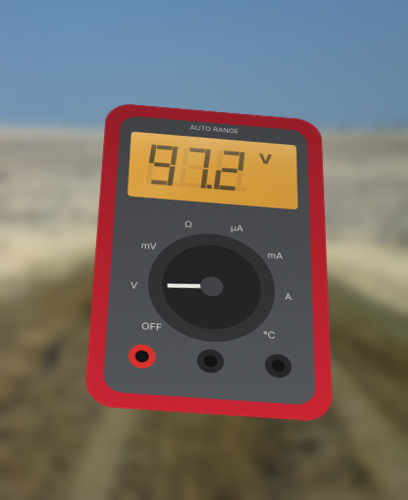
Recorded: 97.2 V
